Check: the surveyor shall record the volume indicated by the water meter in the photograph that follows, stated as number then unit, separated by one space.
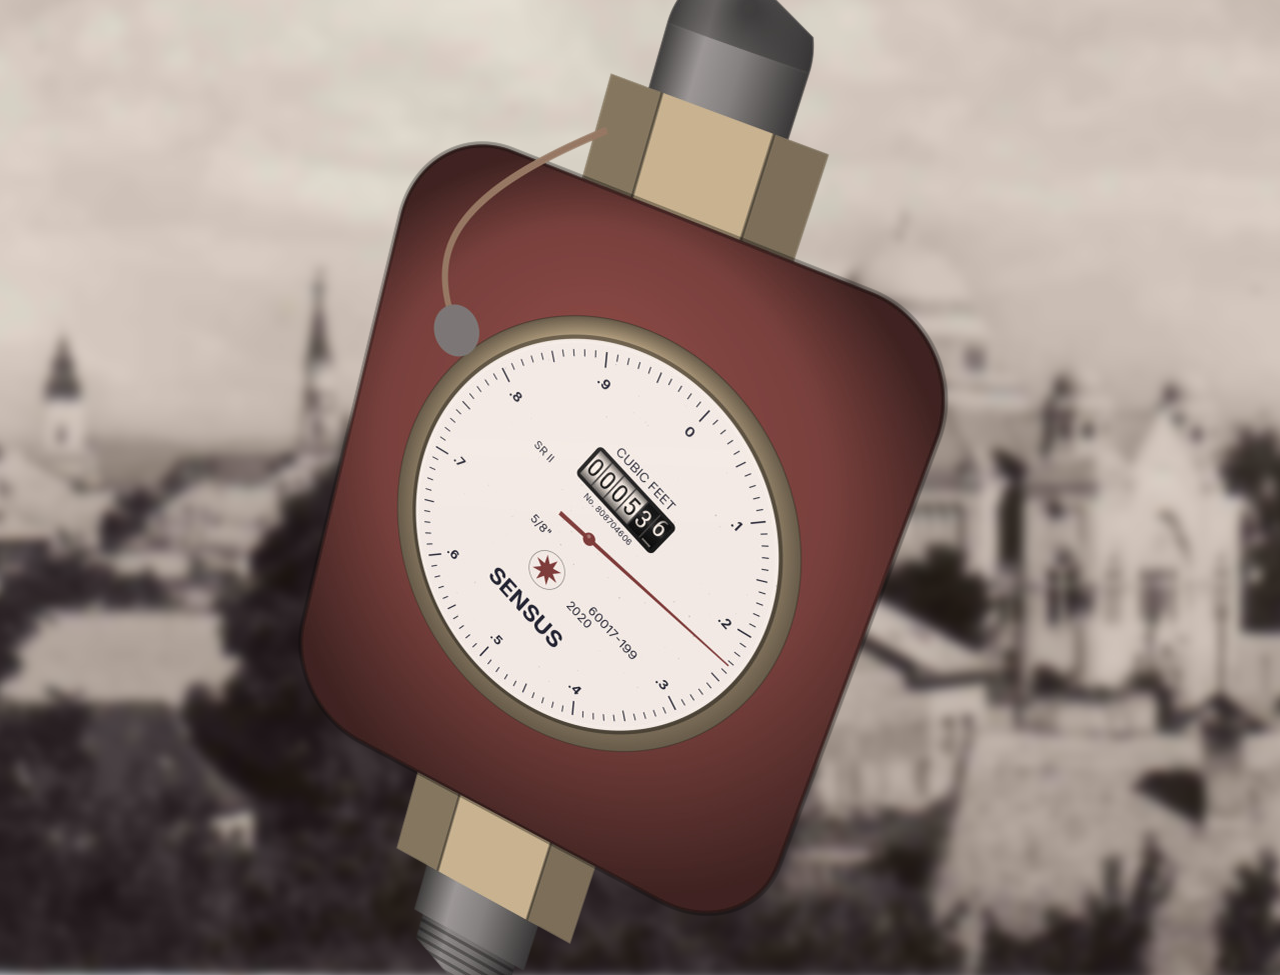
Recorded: 536.23 ft³
